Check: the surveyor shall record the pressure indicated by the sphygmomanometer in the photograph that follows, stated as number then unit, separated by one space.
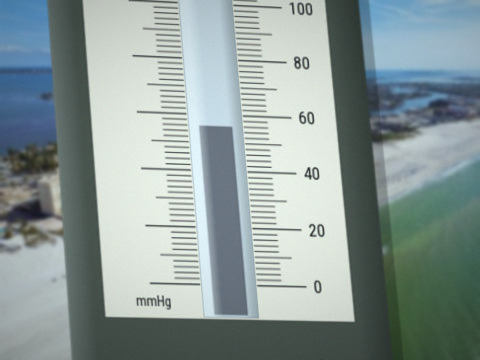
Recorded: 56 mmHg
